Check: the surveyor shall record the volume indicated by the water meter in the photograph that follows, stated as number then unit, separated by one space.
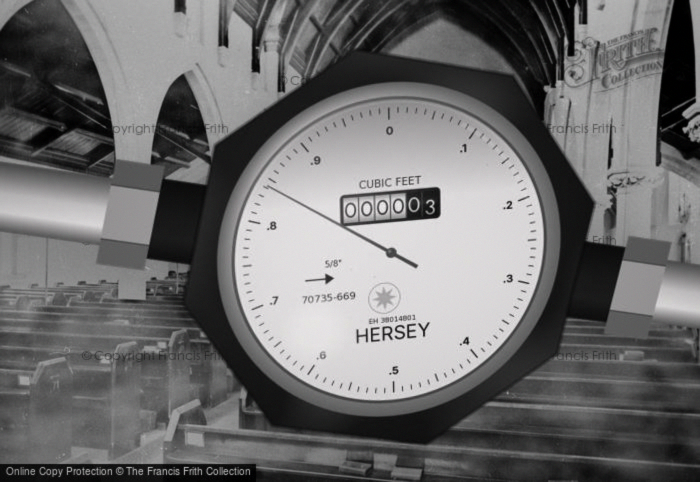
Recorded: 2.84 ft³
